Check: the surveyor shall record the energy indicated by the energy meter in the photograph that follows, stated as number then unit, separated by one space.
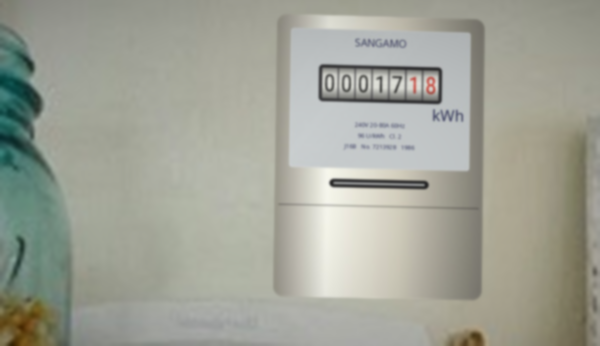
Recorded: 17.18 kWh
